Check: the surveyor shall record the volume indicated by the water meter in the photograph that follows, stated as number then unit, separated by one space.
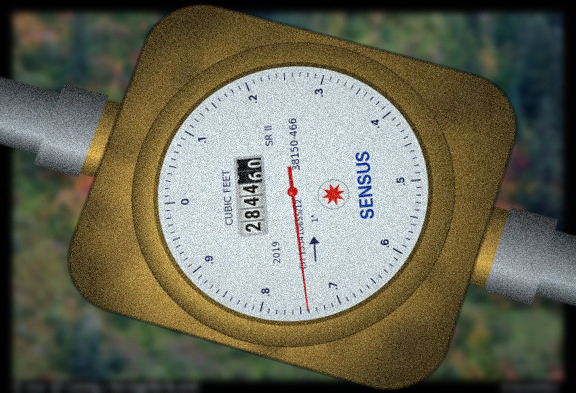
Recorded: 284459.74 ft³
